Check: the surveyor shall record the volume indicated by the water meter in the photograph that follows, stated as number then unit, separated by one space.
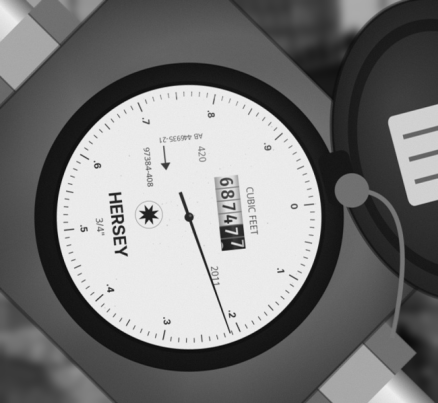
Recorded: 687477.21 ft³
